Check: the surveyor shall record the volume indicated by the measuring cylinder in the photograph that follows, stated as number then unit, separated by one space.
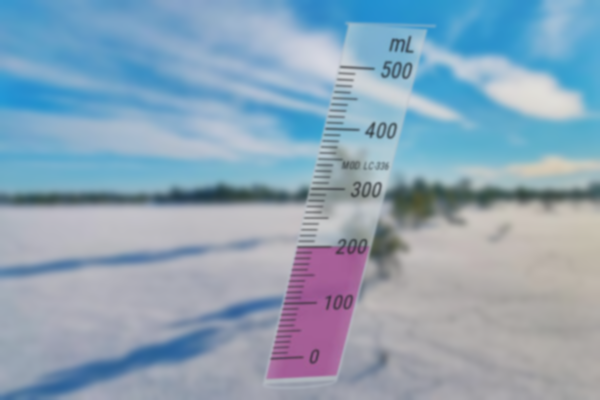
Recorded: 200 mL
